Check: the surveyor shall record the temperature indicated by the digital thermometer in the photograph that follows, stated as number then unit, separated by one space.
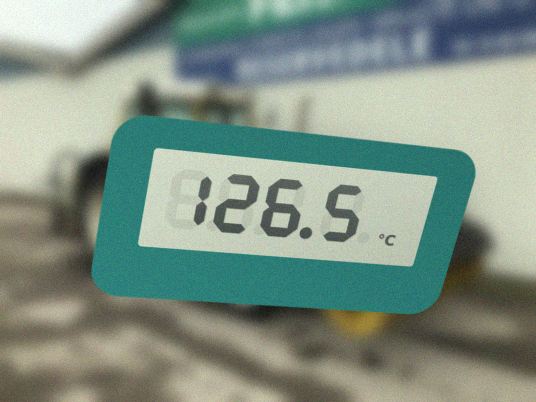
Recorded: 126.5 °C
